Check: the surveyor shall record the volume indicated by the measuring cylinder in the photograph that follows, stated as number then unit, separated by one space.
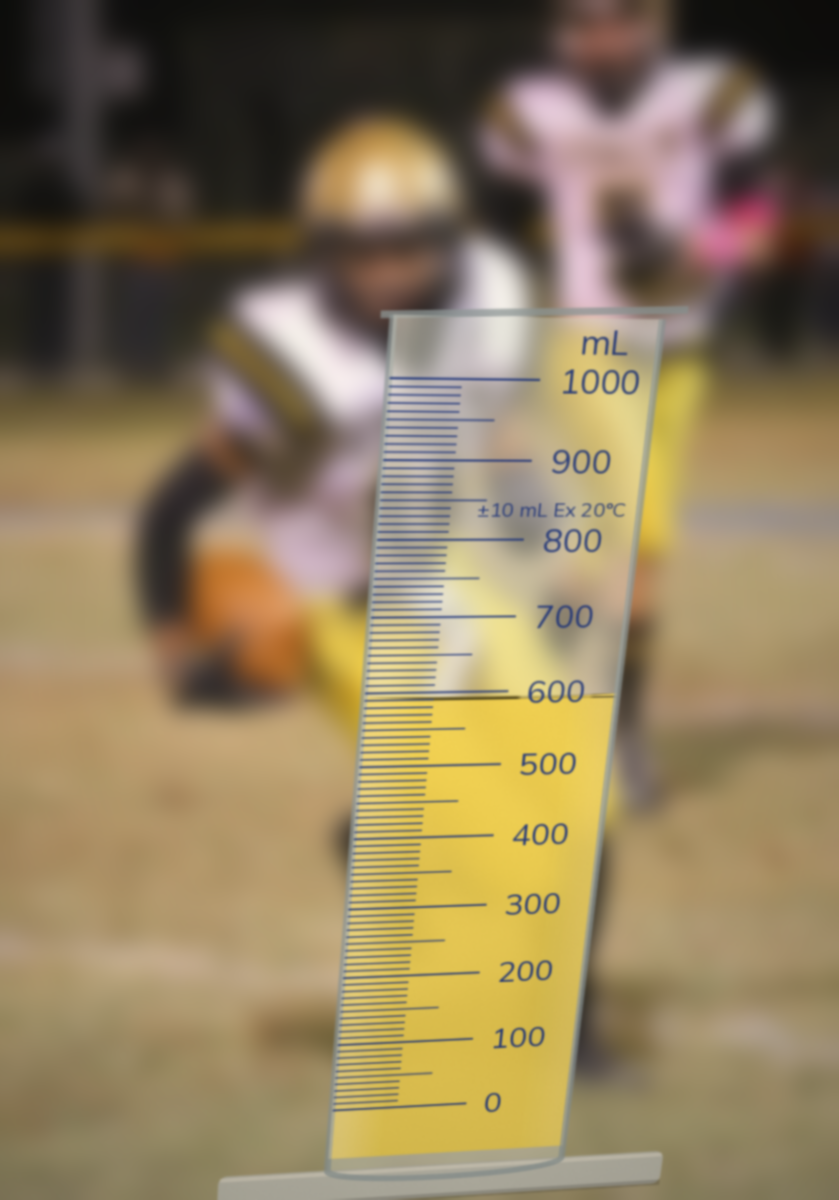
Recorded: 590 mL
